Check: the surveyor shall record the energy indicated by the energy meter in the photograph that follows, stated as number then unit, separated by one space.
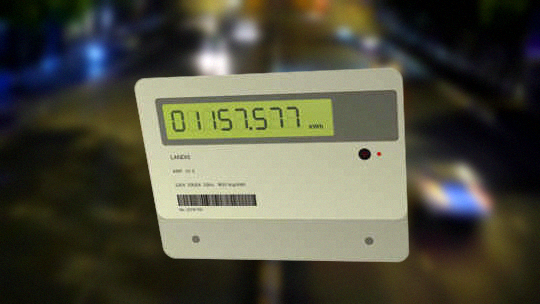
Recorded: 1157.577 kWh
